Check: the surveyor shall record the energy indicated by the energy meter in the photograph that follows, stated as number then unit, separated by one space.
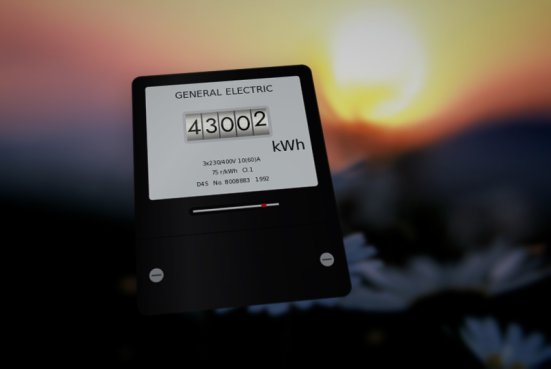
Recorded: 43002 kWh
